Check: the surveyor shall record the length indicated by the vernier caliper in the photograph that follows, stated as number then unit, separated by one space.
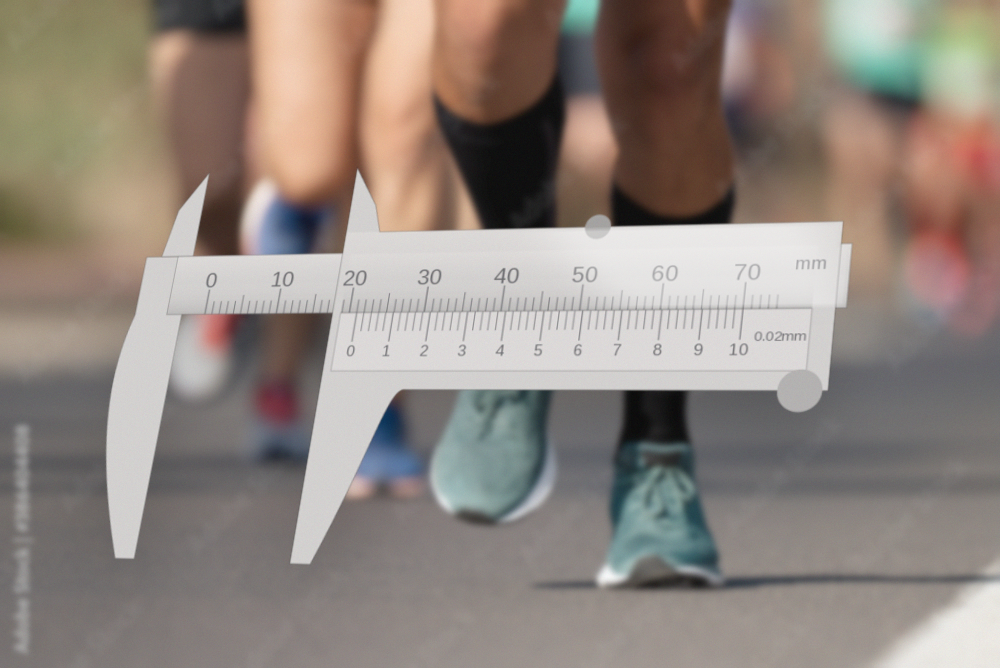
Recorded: 21.0 mm
